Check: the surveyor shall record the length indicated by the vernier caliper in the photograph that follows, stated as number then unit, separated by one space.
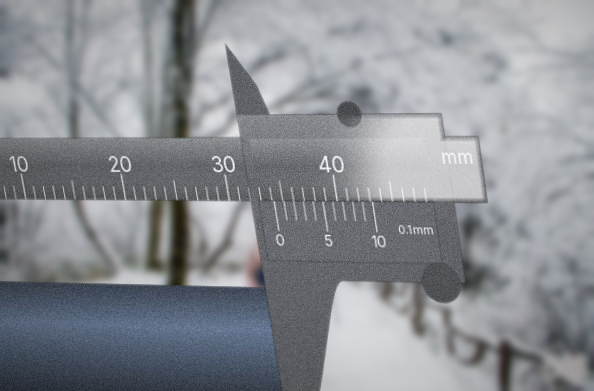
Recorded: 34.2 mm
